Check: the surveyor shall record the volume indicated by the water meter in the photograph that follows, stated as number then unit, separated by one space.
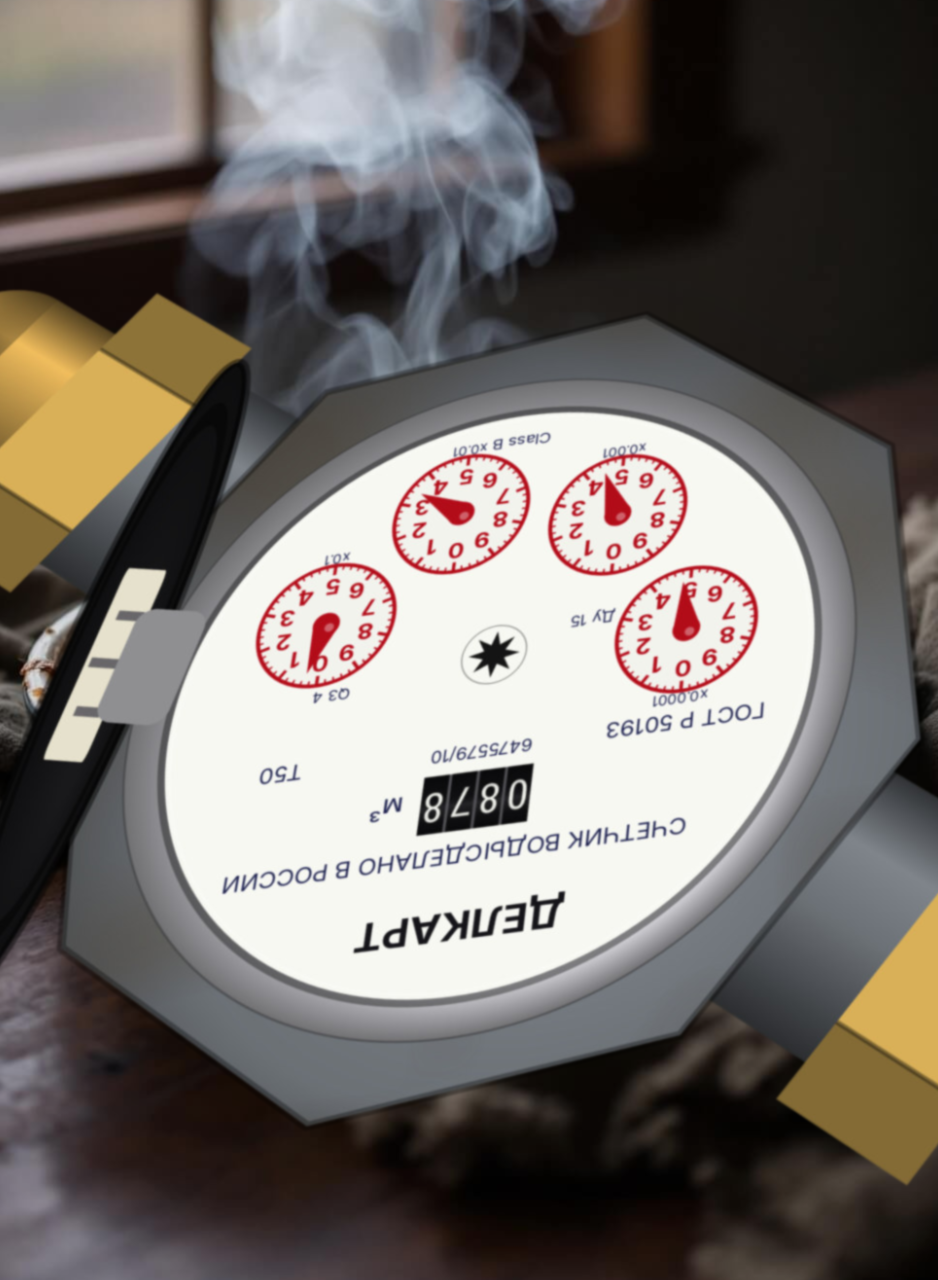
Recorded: 878.0344 m³
